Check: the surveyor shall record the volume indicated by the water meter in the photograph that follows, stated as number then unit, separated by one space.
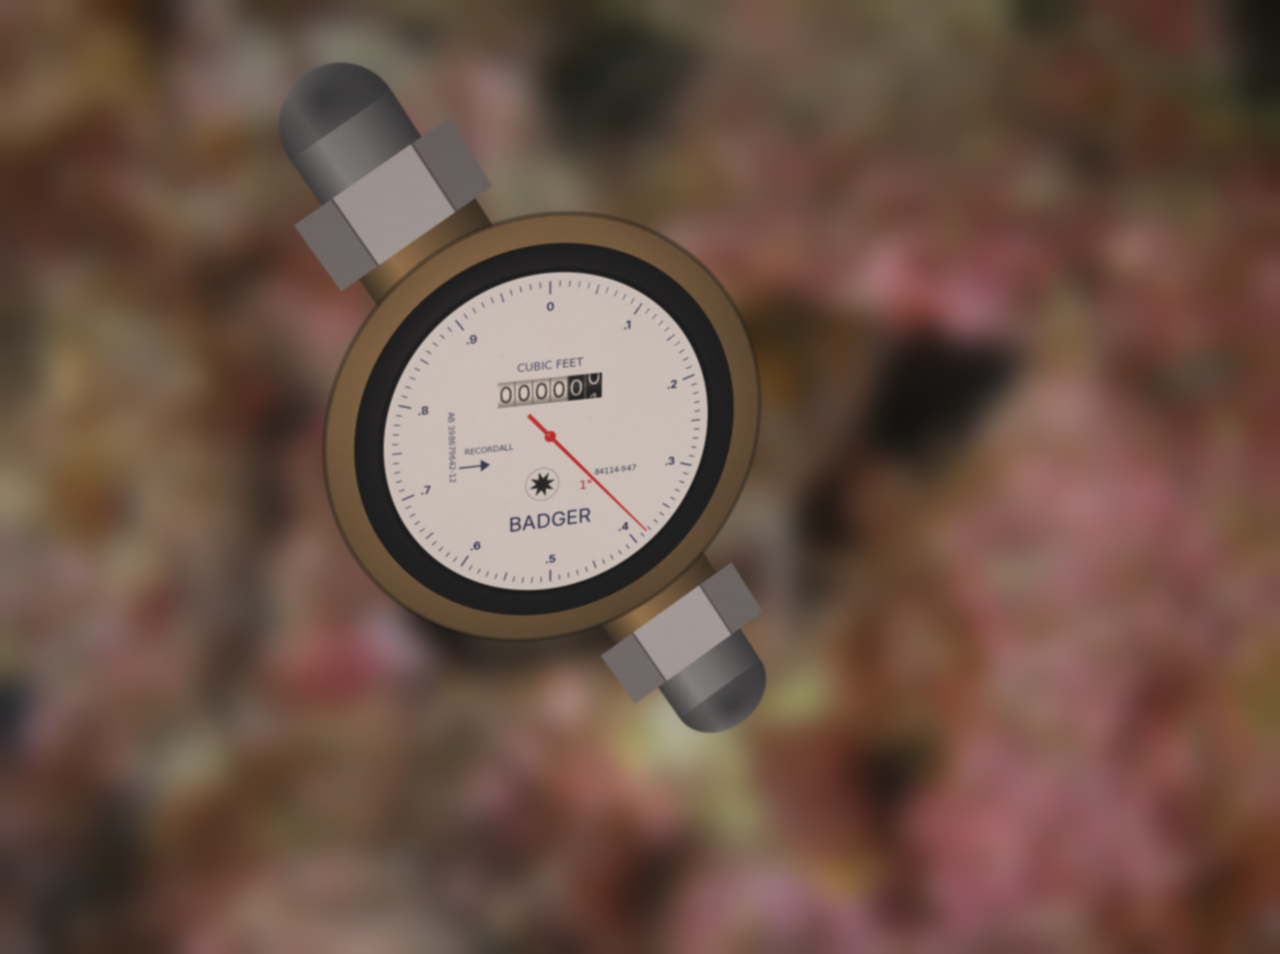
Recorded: 0.38 ft³
